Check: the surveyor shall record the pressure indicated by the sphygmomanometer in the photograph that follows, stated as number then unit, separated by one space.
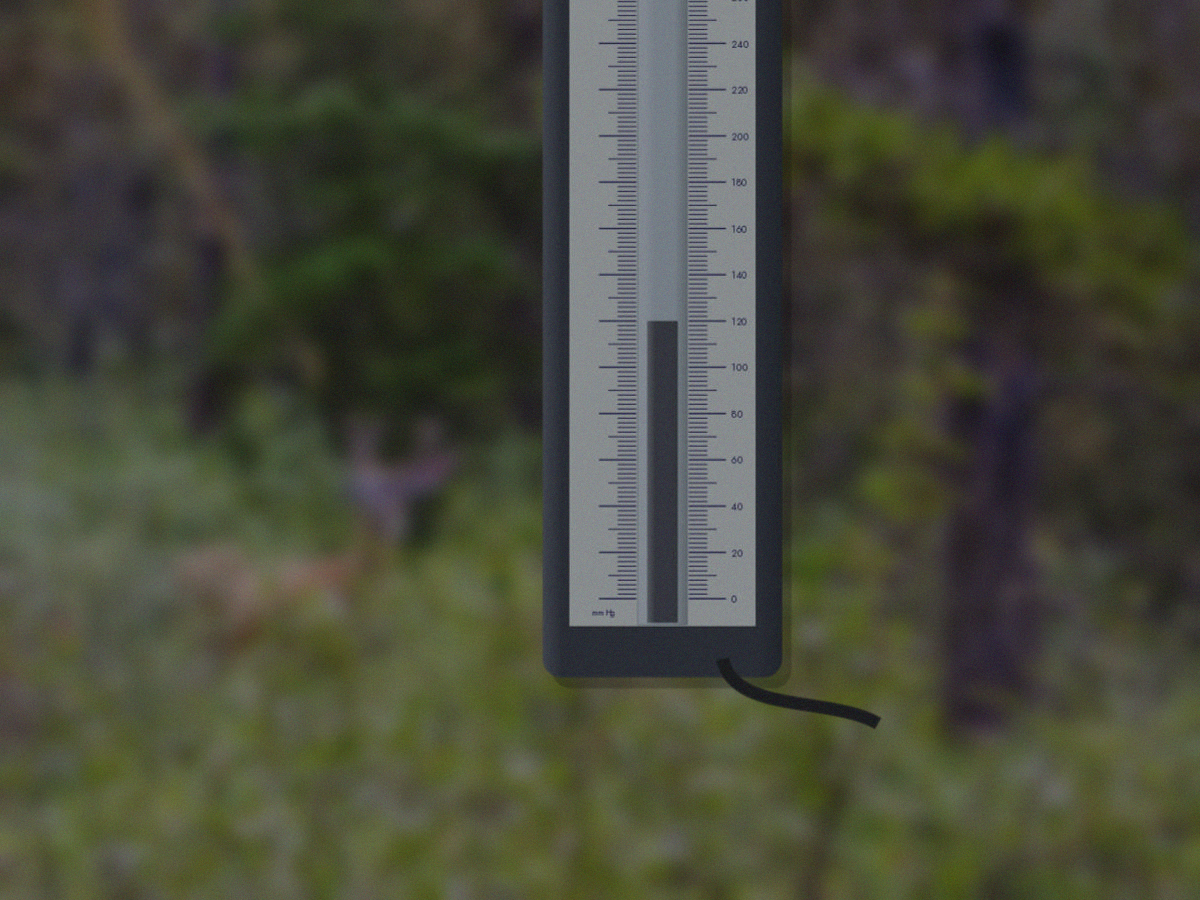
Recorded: 120 mmHg
